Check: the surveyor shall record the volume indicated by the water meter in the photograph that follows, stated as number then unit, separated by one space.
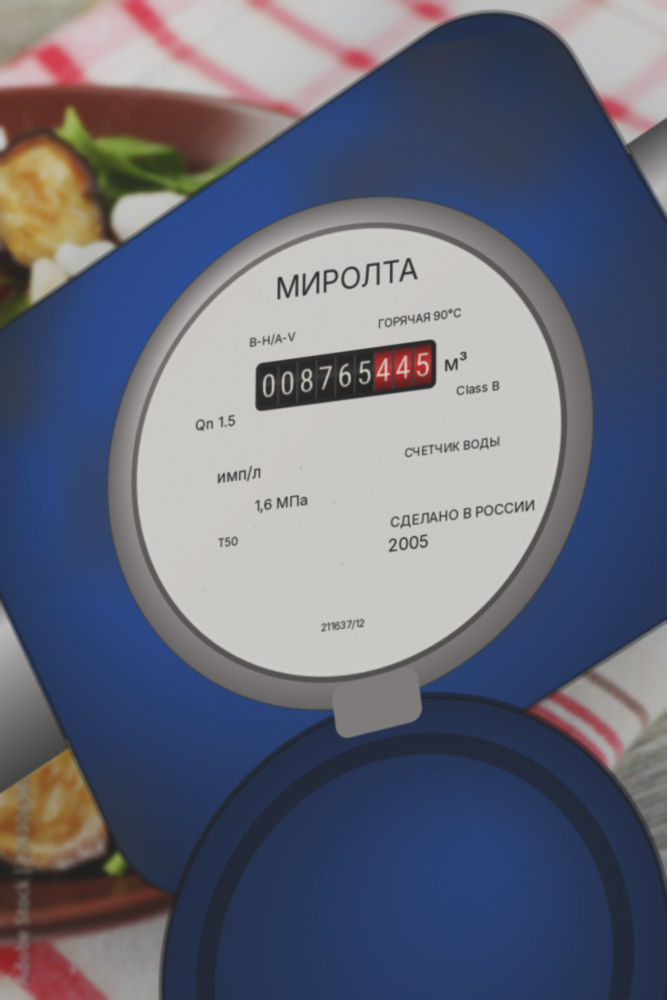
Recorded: 8765.445 m³
